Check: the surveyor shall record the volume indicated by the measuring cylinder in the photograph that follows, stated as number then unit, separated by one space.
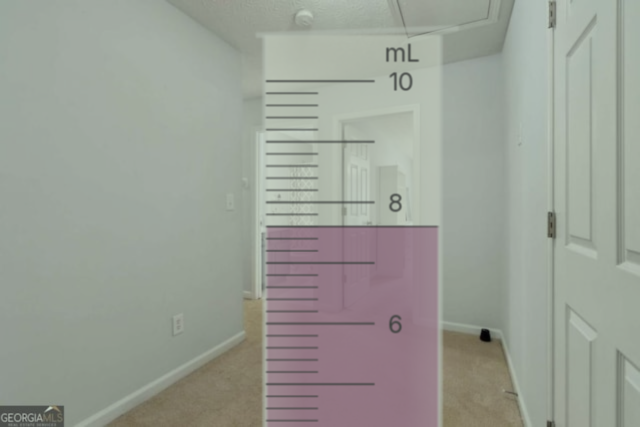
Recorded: 7.6 mL
